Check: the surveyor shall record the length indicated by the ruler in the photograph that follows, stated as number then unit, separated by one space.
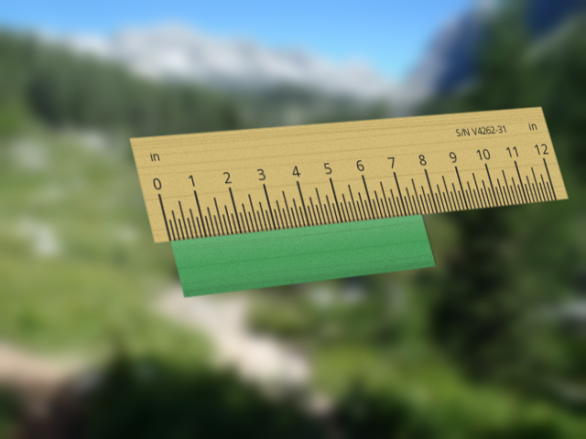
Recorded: 7.5 in
